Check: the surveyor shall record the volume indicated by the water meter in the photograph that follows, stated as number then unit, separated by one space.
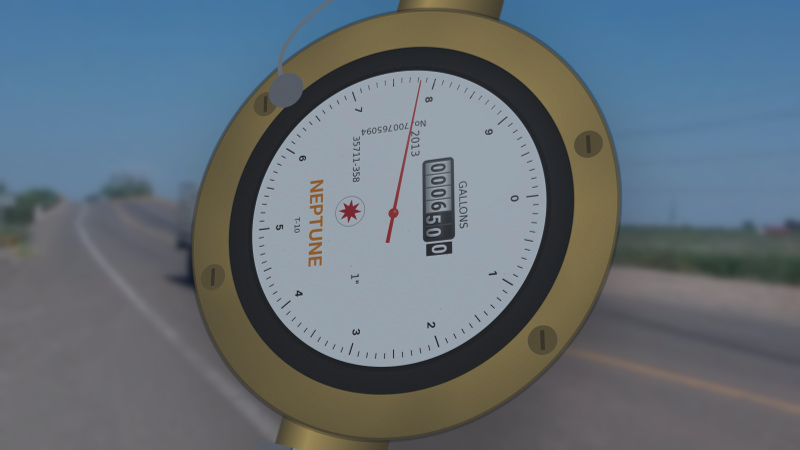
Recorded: 6497.8 gal
